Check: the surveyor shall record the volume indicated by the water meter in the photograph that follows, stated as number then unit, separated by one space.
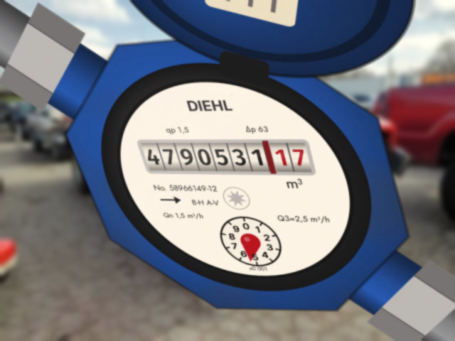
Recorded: 4790531.175 m³
